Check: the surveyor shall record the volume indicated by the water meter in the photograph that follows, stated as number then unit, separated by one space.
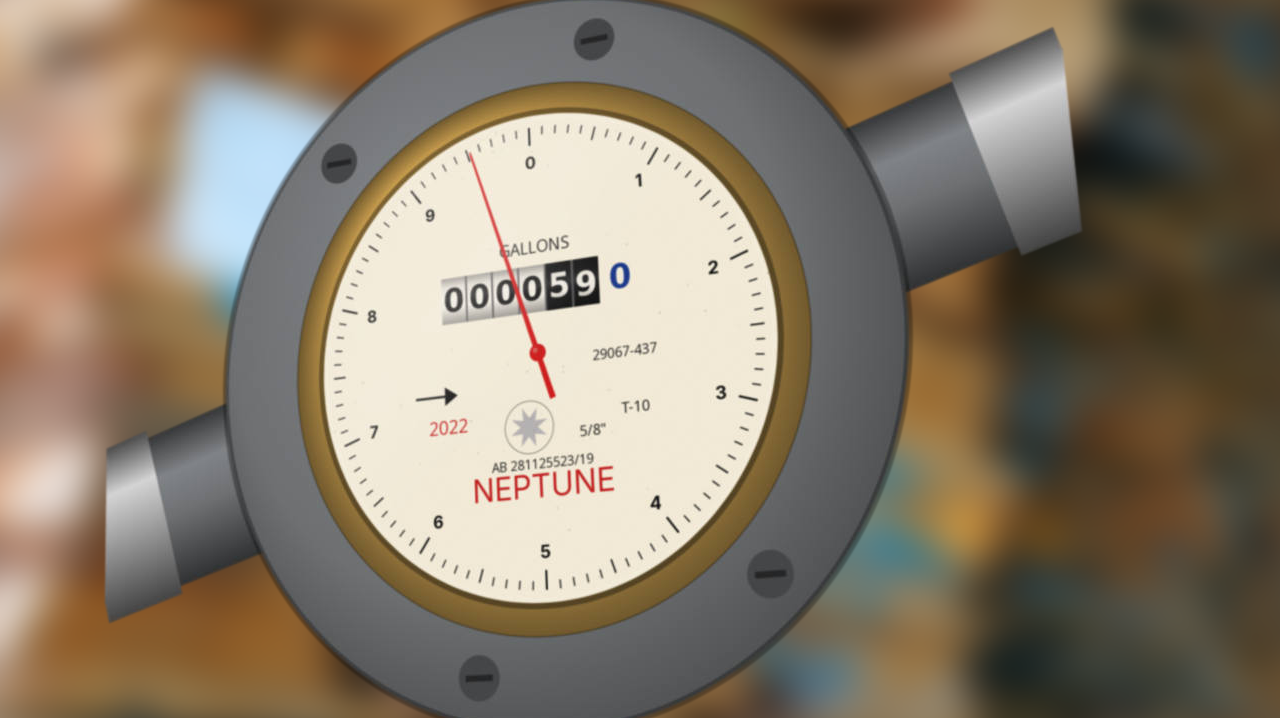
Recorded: 589.5 gal
